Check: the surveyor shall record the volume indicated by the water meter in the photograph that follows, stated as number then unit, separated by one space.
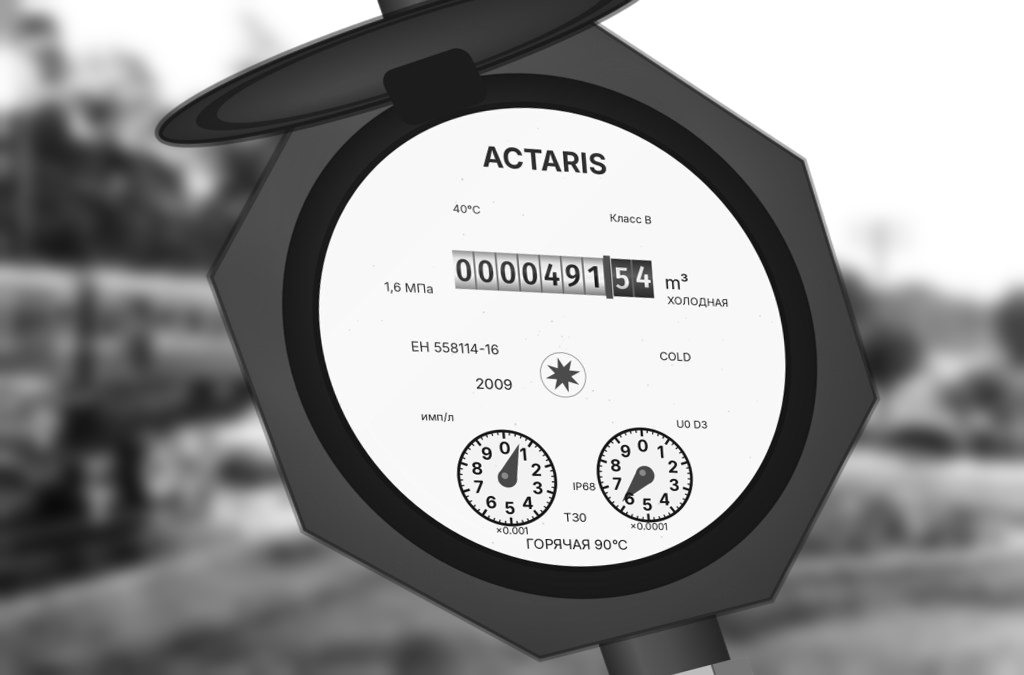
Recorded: 491.5406 m³
